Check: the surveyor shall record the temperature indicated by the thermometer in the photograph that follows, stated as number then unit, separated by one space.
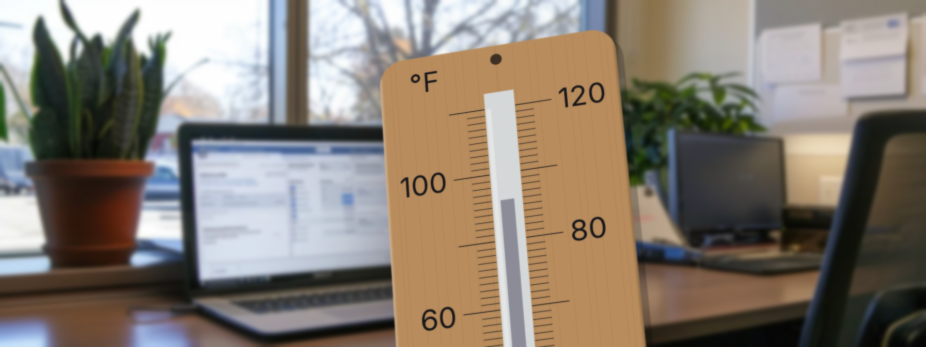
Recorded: 92 °F
